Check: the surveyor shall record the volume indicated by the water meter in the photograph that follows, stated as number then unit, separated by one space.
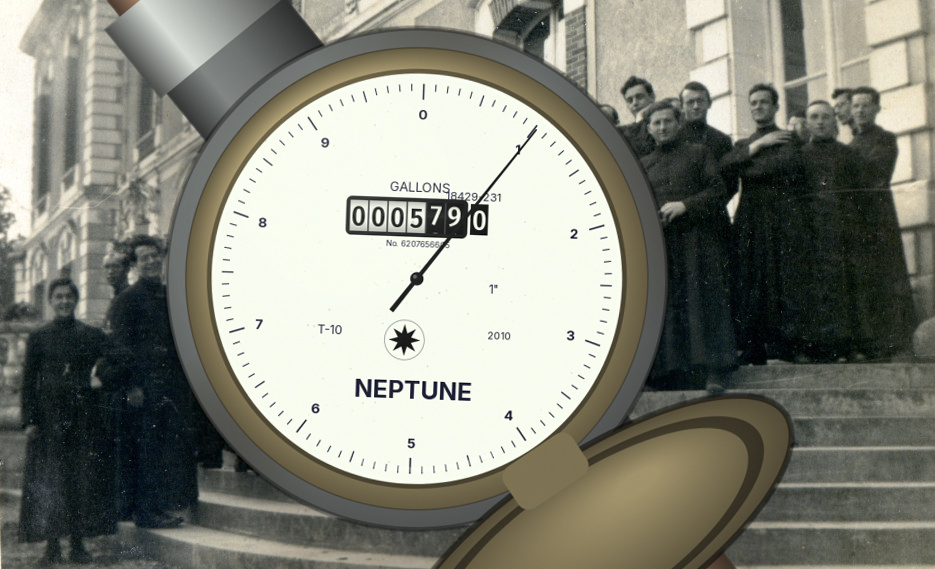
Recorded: 5791.0 gal
